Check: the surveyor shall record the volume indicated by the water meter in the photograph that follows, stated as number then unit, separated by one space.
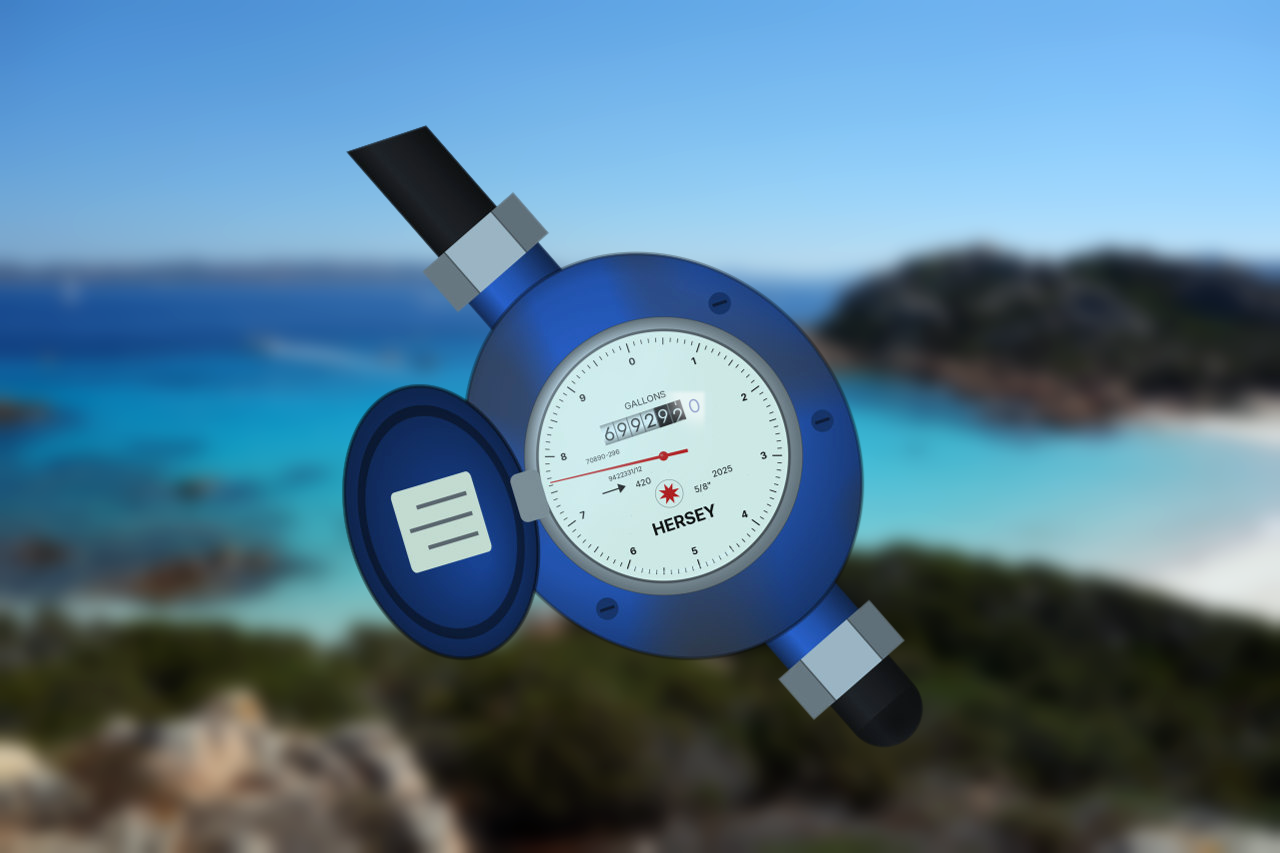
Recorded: 6992917.6 gal
